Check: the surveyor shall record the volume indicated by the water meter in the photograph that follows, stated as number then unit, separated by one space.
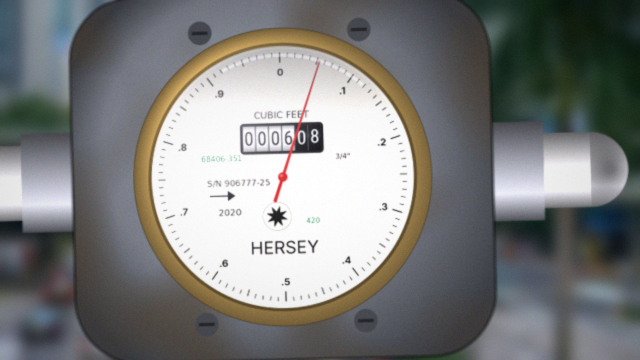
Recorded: 608.05 ft³
